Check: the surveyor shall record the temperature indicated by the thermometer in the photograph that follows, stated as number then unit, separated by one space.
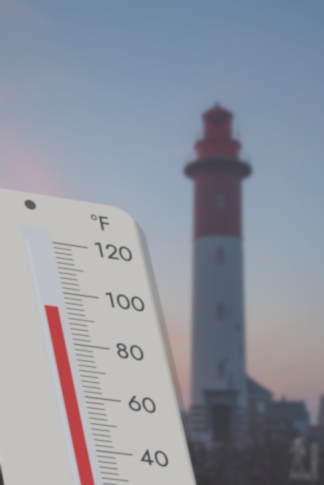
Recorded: 94 °F
